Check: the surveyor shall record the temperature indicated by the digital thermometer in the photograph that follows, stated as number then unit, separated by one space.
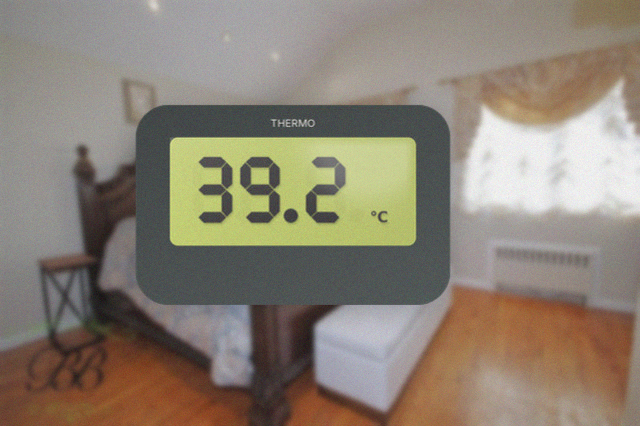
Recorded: 39.2 °C
